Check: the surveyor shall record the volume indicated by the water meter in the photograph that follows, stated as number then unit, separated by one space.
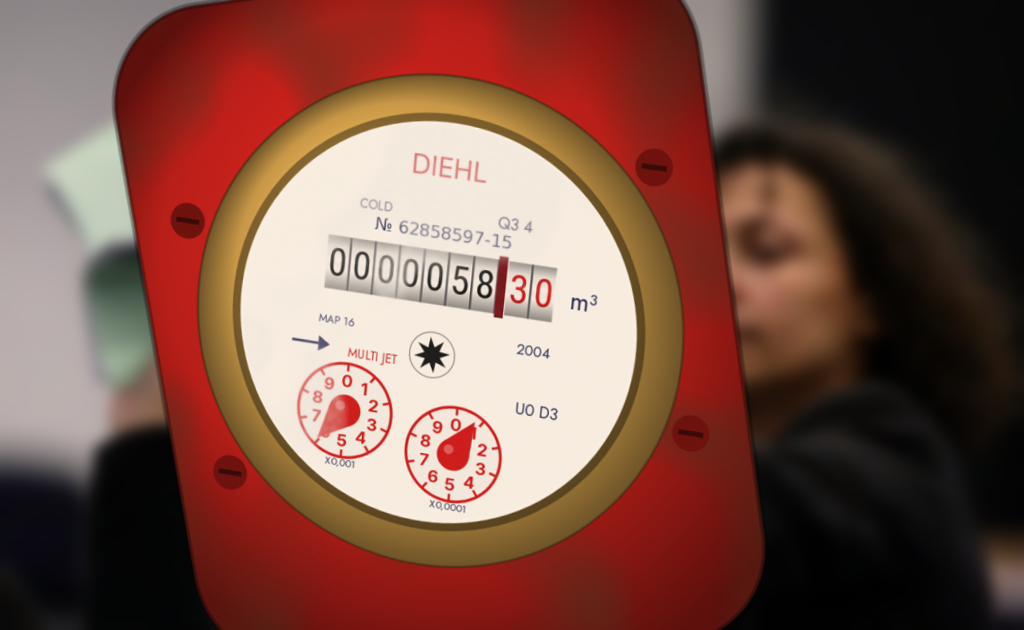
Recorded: 58.3060 m³
